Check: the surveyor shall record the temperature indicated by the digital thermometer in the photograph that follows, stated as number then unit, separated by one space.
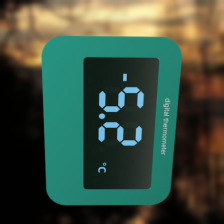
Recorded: -5.2 °C
